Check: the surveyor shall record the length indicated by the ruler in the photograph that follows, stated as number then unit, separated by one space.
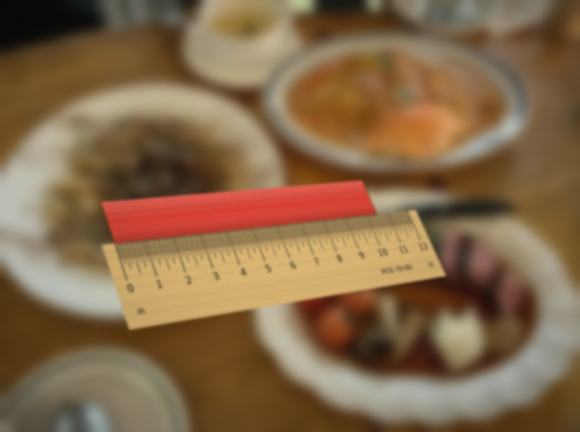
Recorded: 10.5 in
